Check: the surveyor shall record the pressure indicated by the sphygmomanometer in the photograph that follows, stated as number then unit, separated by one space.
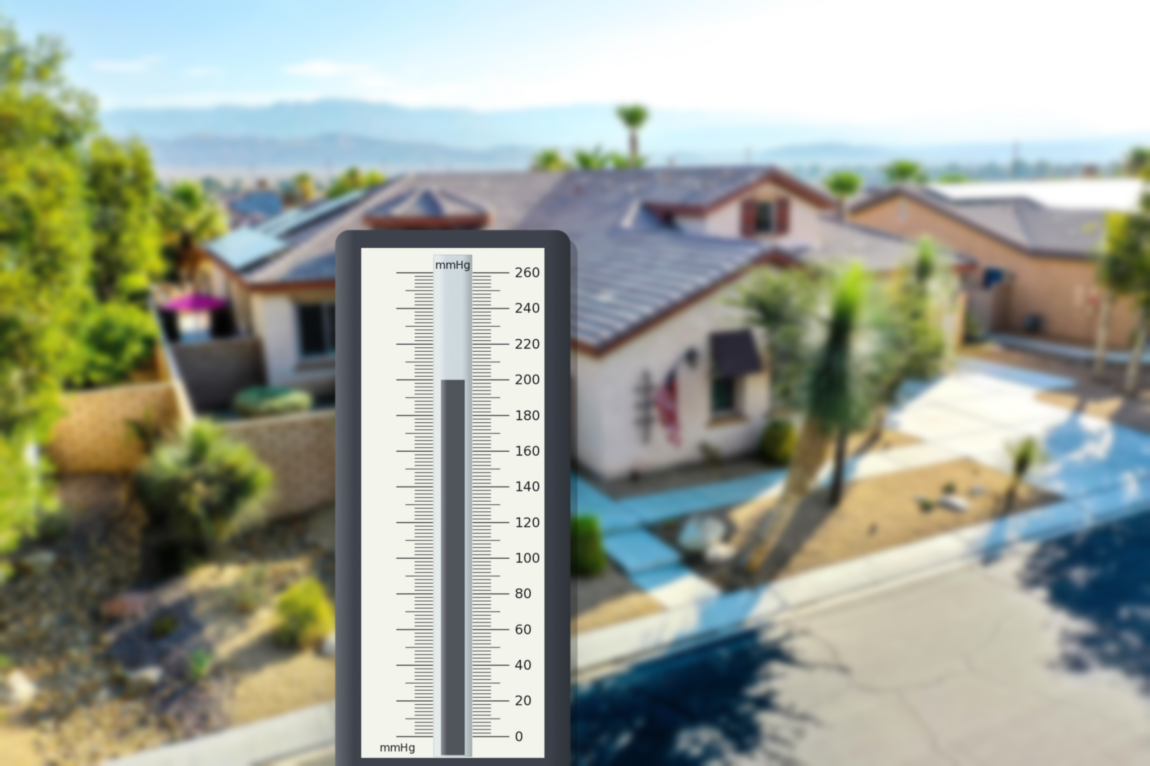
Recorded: 200 mmHg
